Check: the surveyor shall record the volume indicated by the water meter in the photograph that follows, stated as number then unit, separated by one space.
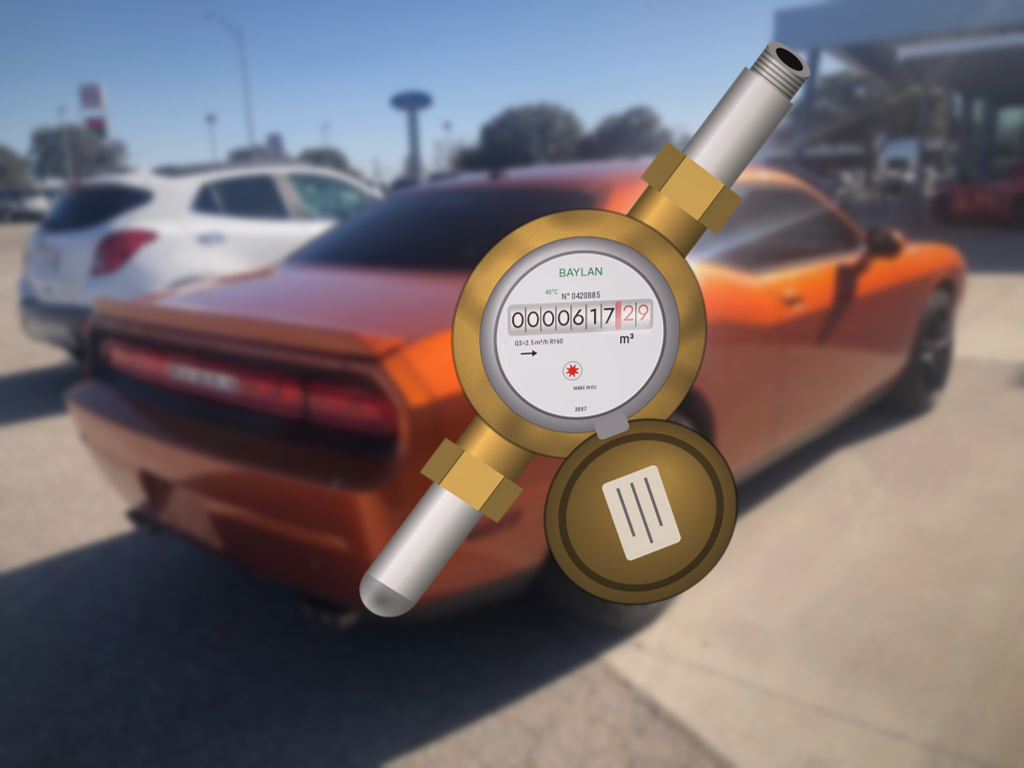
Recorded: 617.29 m³
